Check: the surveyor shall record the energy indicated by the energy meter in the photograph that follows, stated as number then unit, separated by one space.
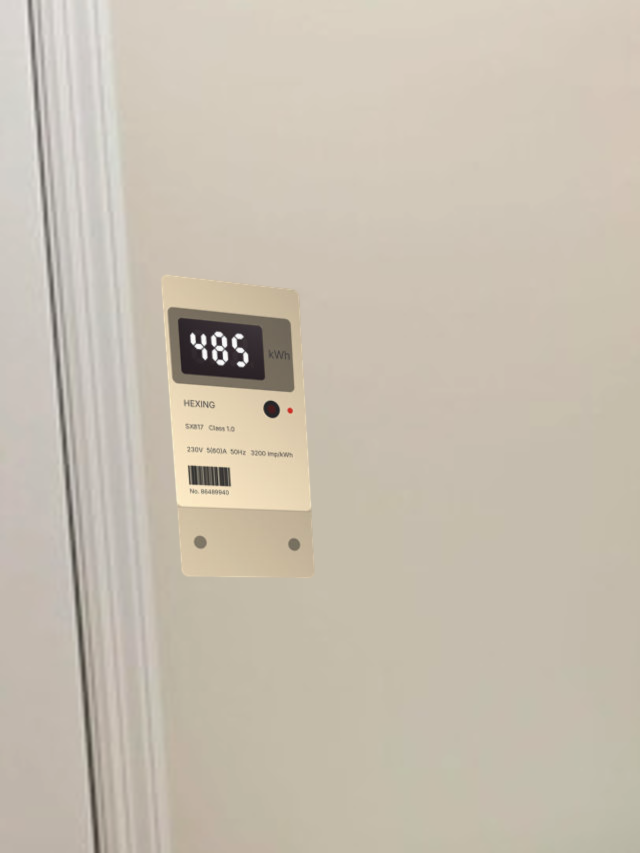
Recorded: 485 kWh
